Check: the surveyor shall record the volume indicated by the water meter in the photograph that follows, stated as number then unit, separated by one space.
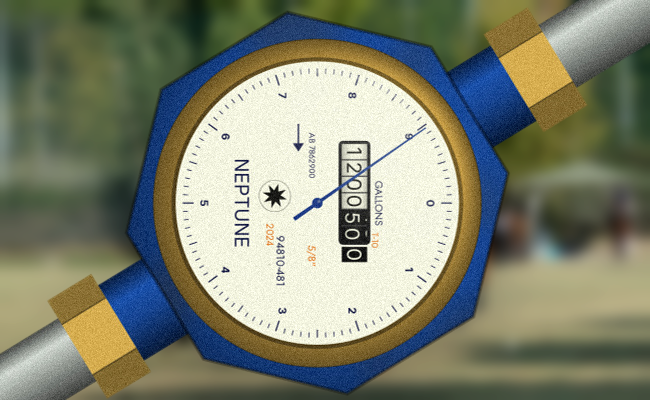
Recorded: 1200499.0 gal
